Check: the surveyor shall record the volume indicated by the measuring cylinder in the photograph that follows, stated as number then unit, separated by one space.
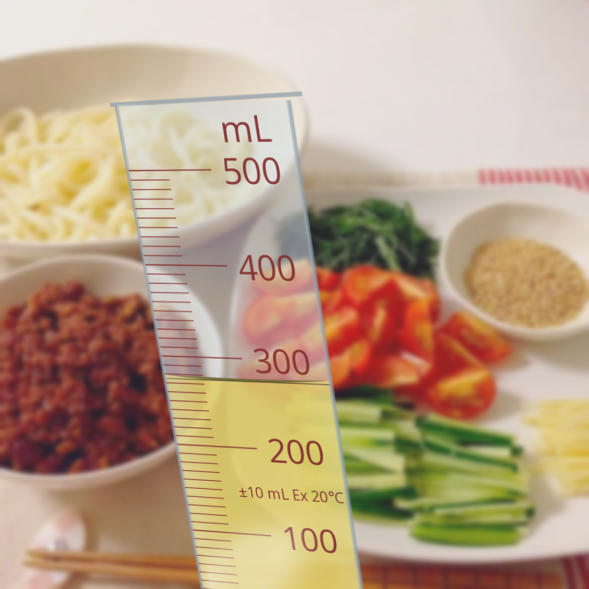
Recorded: 275 mL
